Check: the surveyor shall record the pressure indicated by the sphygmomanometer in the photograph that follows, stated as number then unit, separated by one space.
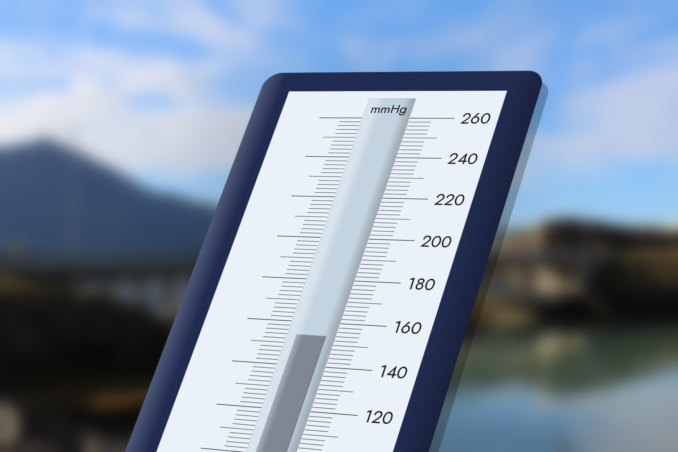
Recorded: 154 mmHg
